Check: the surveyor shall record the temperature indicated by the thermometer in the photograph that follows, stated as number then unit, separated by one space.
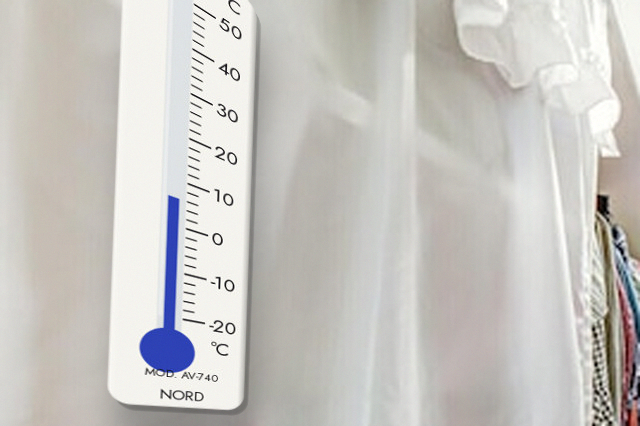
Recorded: 6 °C
